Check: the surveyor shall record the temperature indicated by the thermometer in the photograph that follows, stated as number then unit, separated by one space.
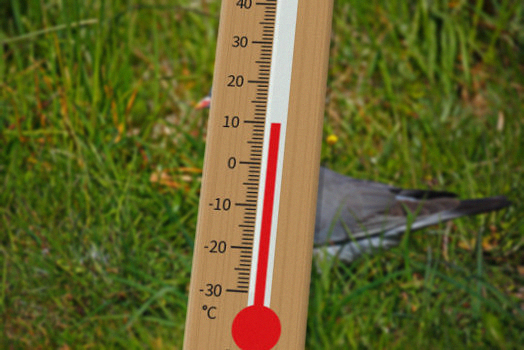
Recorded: 10 °C
